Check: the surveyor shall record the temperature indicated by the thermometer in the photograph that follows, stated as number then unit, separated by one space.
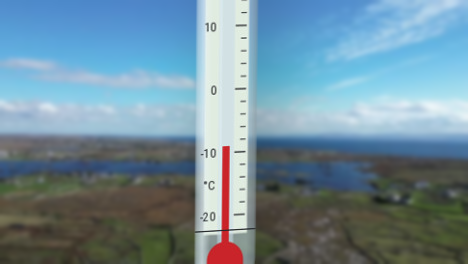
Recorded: -9 °C
